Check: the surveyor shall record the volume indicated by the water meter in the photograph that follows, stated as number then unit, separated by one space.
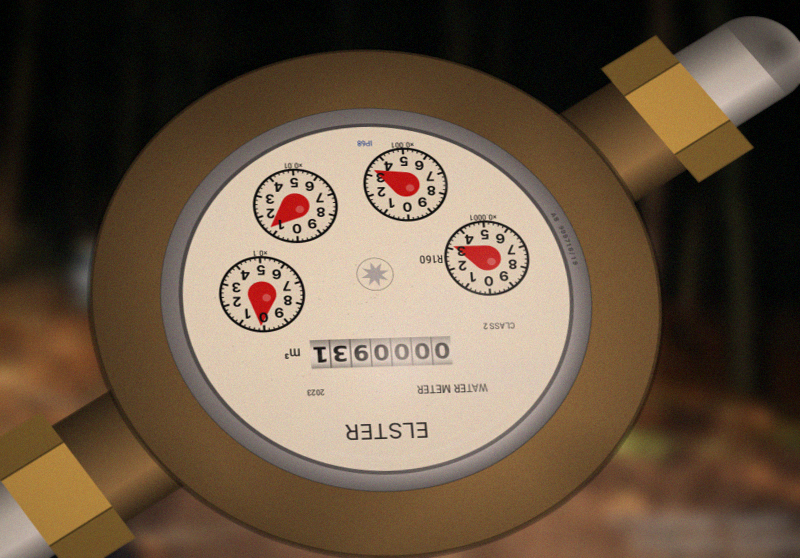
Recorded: 931.0133 m³
